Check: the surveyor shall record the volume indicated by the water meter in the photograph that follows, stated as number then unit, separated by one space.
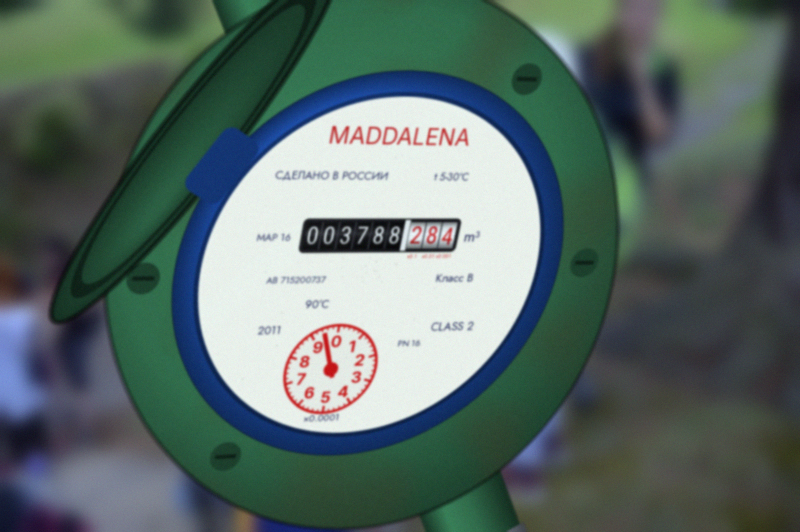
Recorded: 3788.2839 m³
